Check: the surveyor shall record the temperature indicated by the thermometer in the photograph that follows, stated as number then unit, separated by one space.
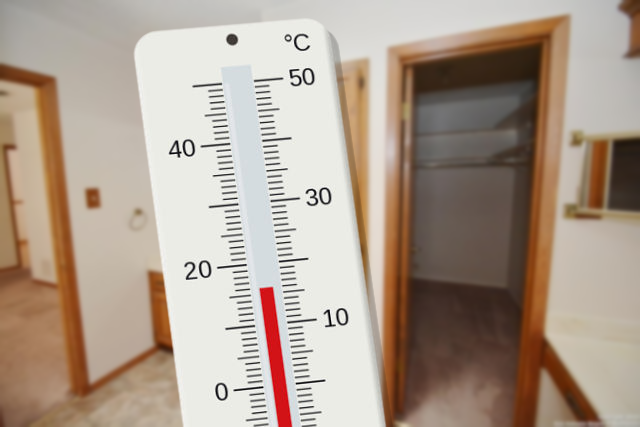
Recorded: 16 °C
